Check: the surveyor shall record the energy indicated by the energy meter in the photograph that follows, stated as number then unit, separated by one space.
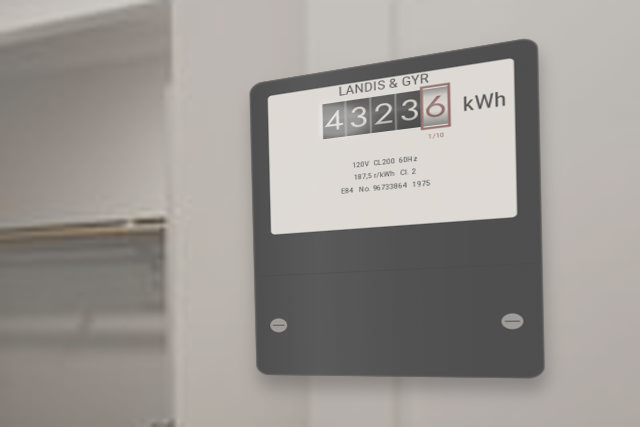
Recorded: 4323.6 kWh
